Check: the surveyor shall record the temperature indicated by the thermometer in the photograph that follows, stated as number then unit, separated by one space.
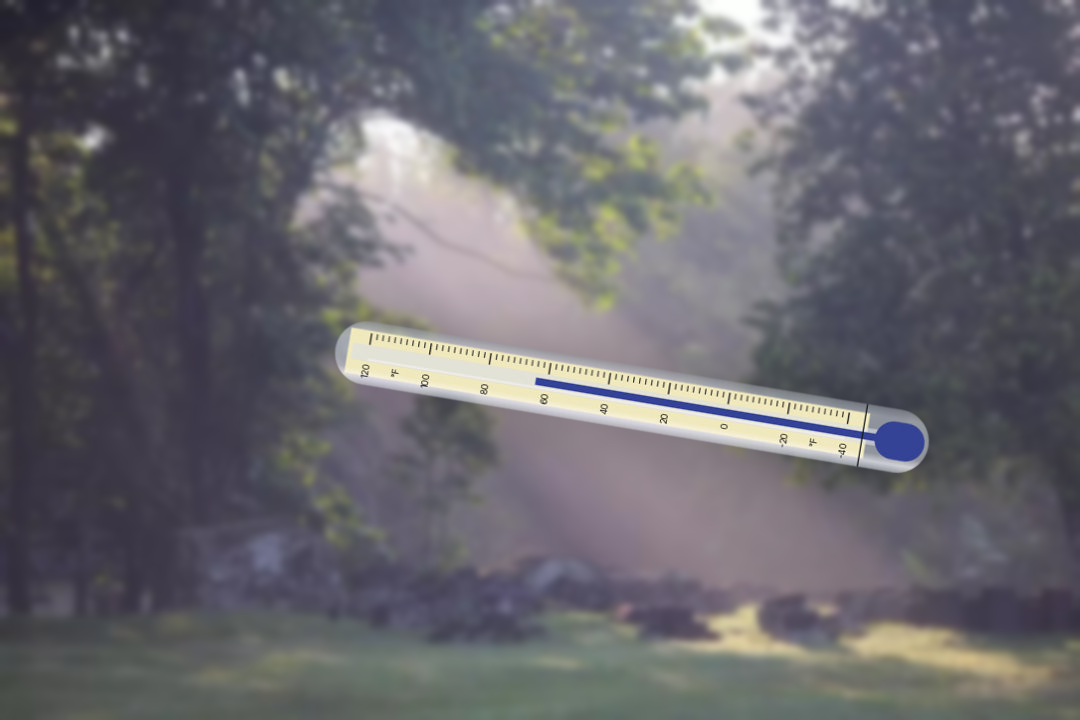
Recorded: 64 °F
